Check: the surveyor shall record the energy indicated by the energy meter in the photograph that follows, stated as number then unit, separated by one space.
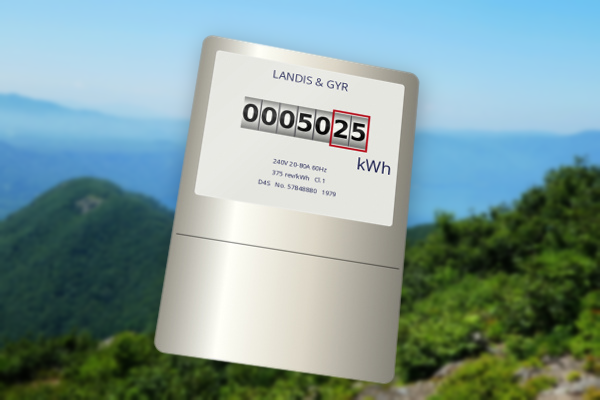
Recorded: 50.25 kWh
